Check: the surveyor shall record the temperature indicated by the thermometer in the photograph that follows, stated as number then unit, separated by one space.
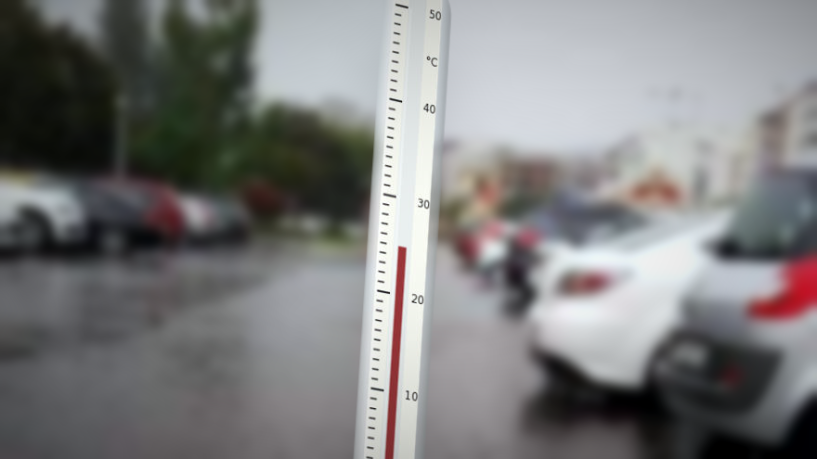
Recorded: 25 °C
